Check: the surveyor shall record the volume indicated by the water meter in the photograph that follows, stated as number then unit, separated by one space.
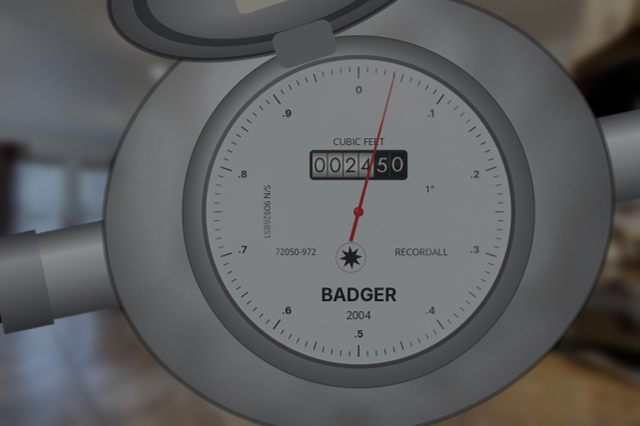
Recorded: 2450.04 ft³
